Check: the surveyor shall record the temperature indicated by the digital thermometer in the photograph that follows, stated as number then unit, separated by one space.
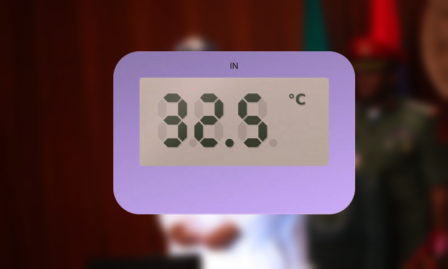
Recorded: 32.5 °C
